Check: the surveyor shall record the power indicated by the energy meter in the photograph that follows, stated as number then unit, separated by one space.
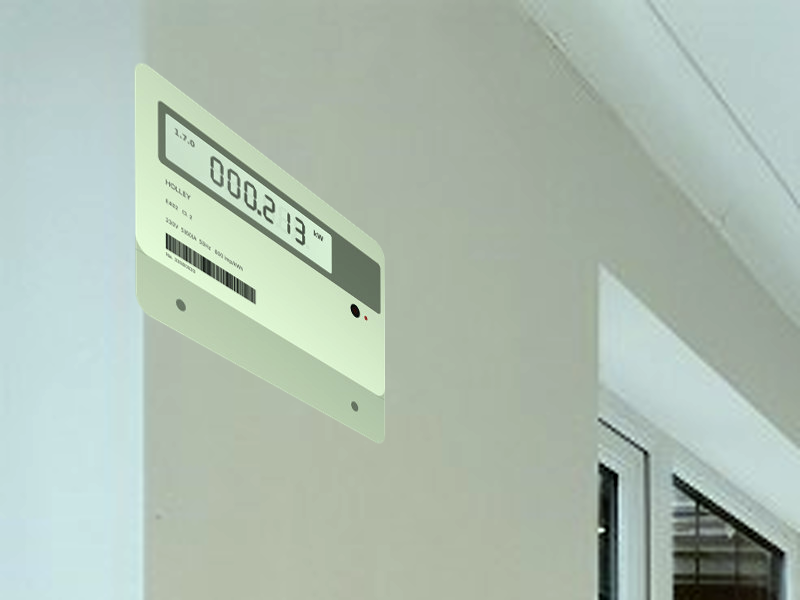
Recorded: 0.213 kW
